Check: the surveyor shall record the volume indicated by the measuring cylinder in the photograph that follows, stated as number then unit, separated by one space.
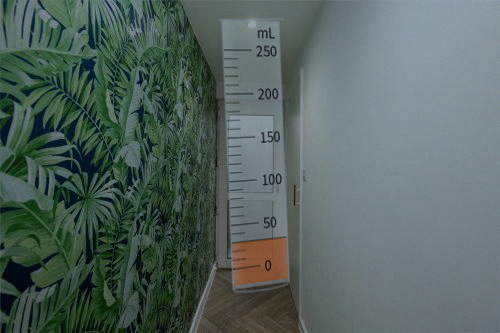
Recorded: 30 mL
